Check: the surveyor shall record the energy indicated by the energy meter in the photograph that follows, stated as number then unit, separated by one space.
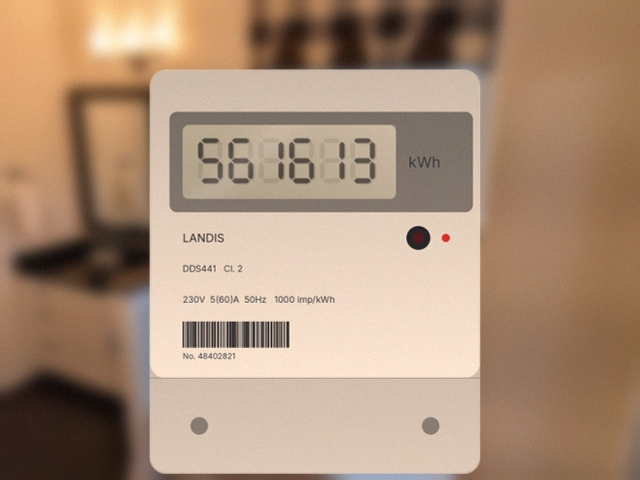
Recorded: 561613 kWh
